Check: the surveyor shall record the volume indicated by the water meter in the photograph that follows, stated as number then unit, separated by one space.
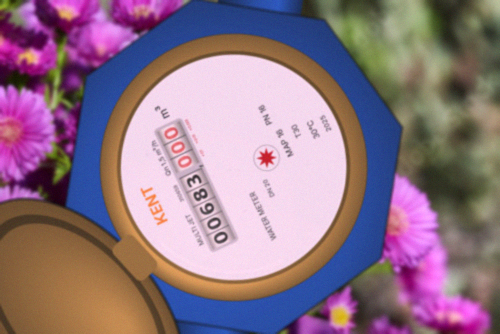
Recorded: 683.000 m³
